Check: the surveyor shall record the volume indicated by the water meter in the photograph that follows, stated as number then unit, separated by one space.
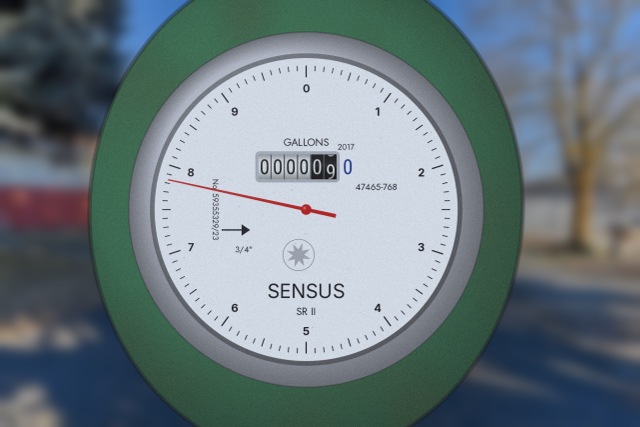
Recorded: 87.8 gal
